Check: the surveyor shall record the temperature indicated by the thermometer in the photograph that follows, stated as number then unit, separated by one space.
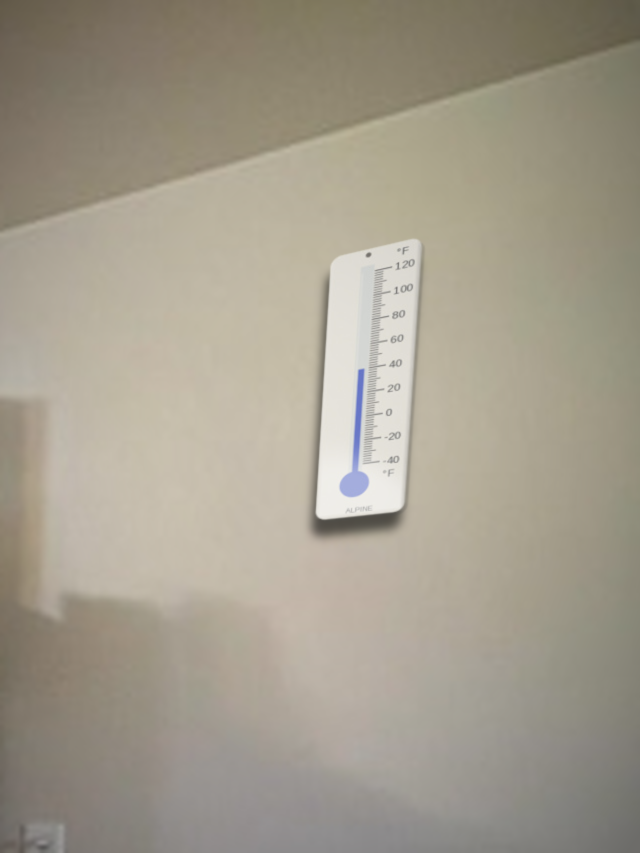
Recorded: 40 °F
